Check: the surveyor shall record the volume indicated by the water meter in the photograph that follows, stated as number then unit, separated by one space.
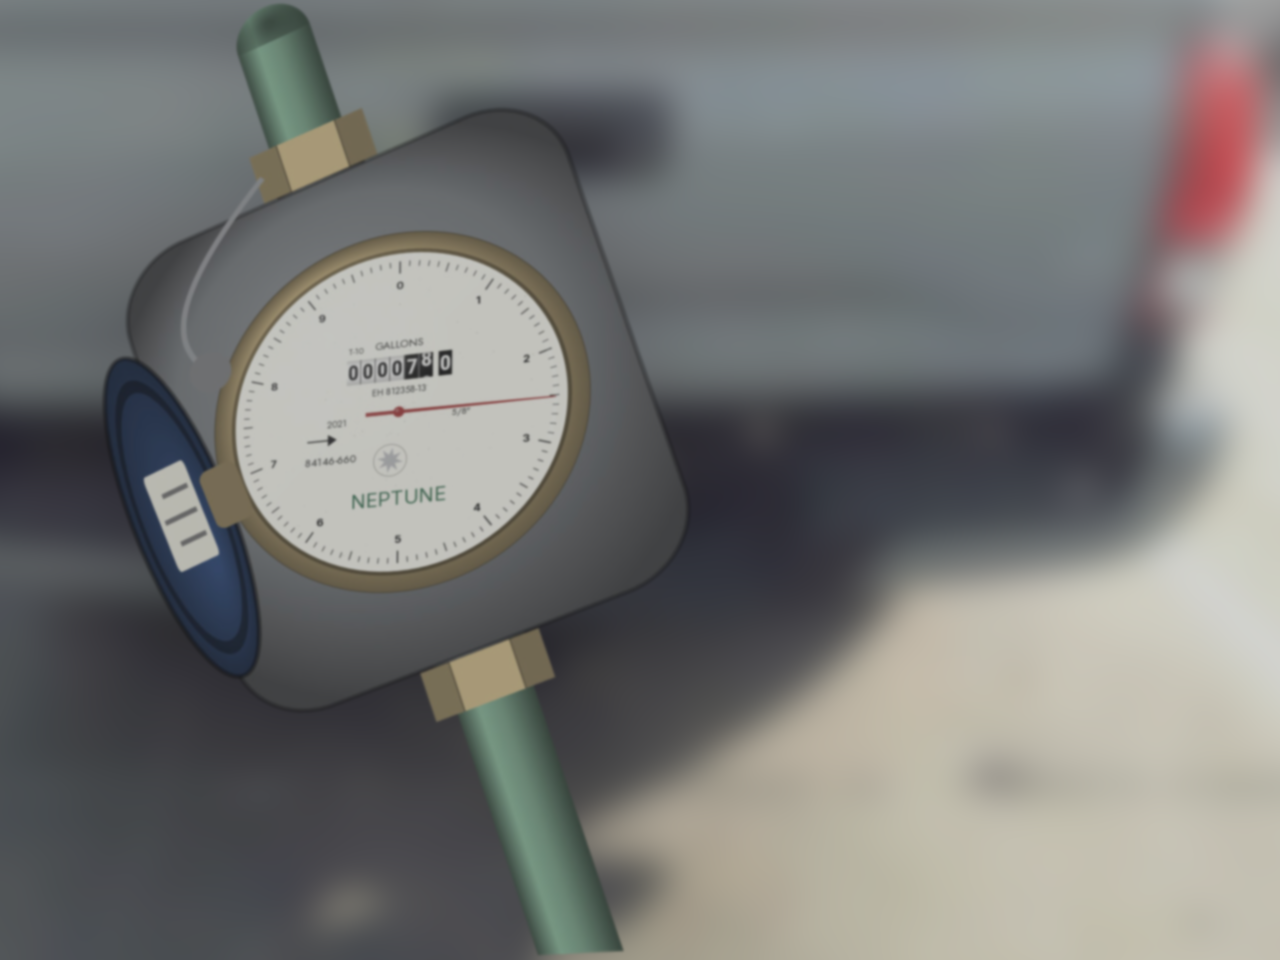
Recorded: 782.5 gal
